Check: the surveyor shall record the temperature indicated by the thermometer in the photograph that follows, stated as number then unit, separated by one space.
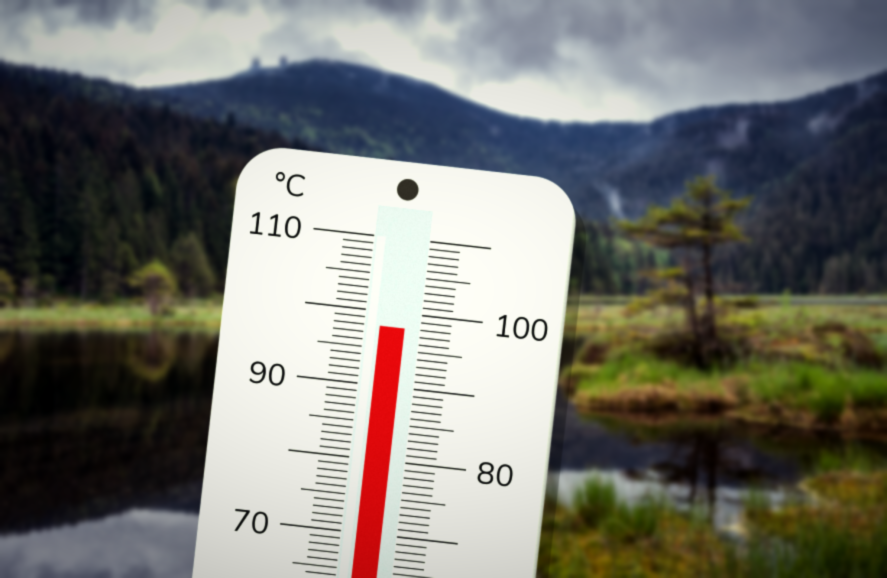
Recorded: 98 °C
